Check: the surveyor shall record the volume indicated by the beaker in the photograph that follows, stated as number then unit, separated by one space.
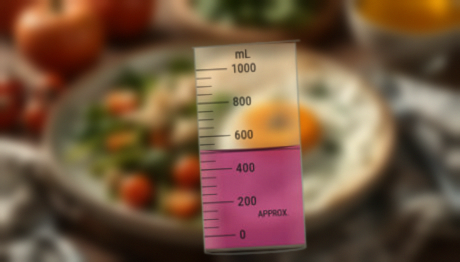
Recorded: 500 mL
